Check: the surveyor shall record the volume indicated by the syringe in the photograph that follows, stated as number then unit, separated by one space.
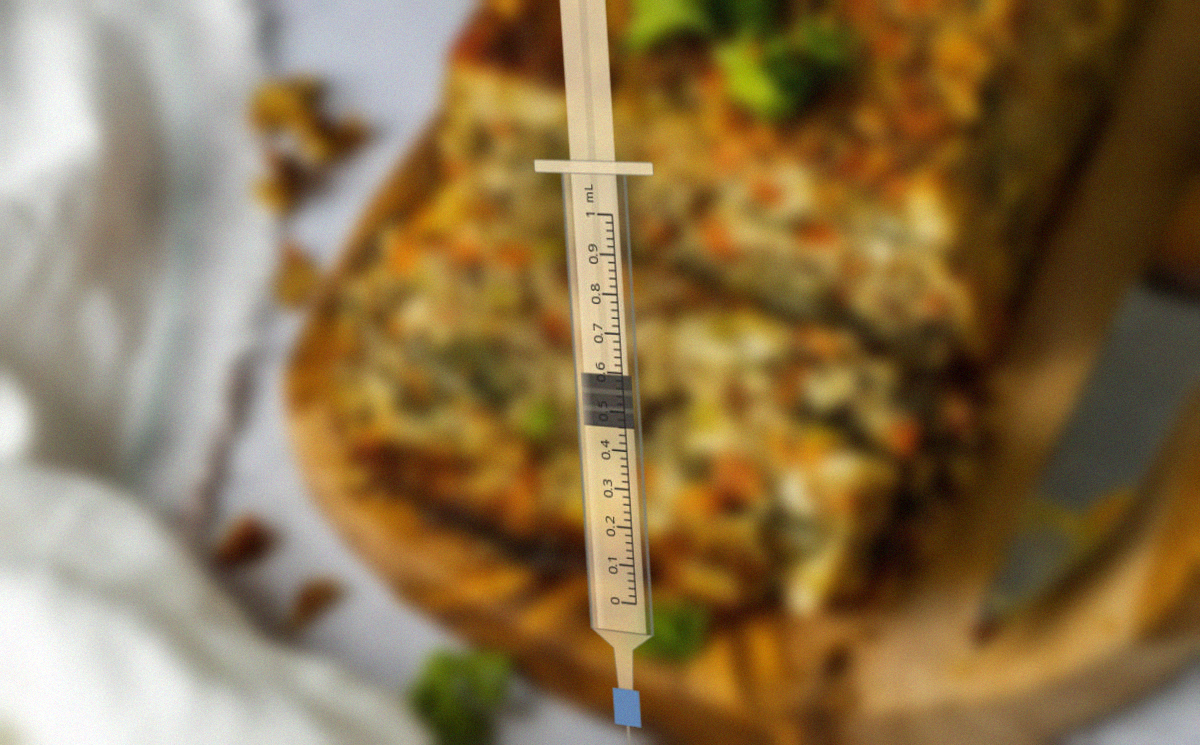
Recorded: 0.46 mL
